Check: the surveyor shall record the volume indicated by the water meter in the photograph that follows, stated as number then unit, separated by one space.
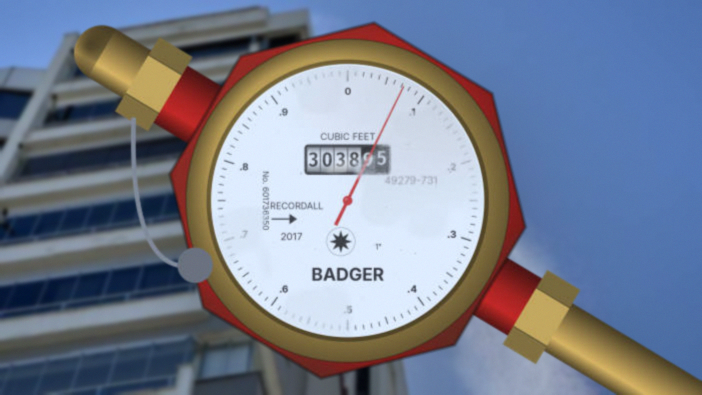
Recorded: 303895.07 ft³
